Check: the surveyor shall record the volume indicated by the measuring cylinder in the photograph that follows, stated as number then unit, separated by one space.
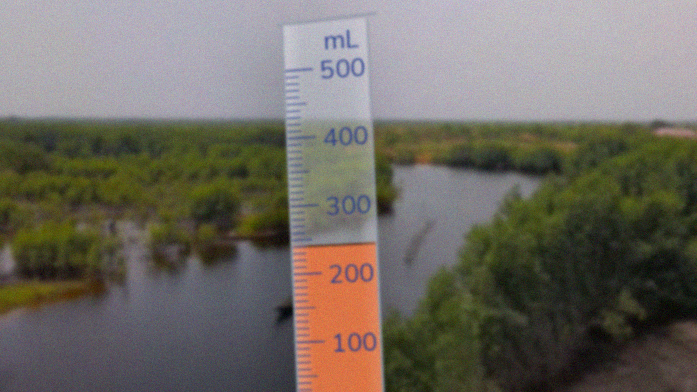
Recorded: 240 mL
